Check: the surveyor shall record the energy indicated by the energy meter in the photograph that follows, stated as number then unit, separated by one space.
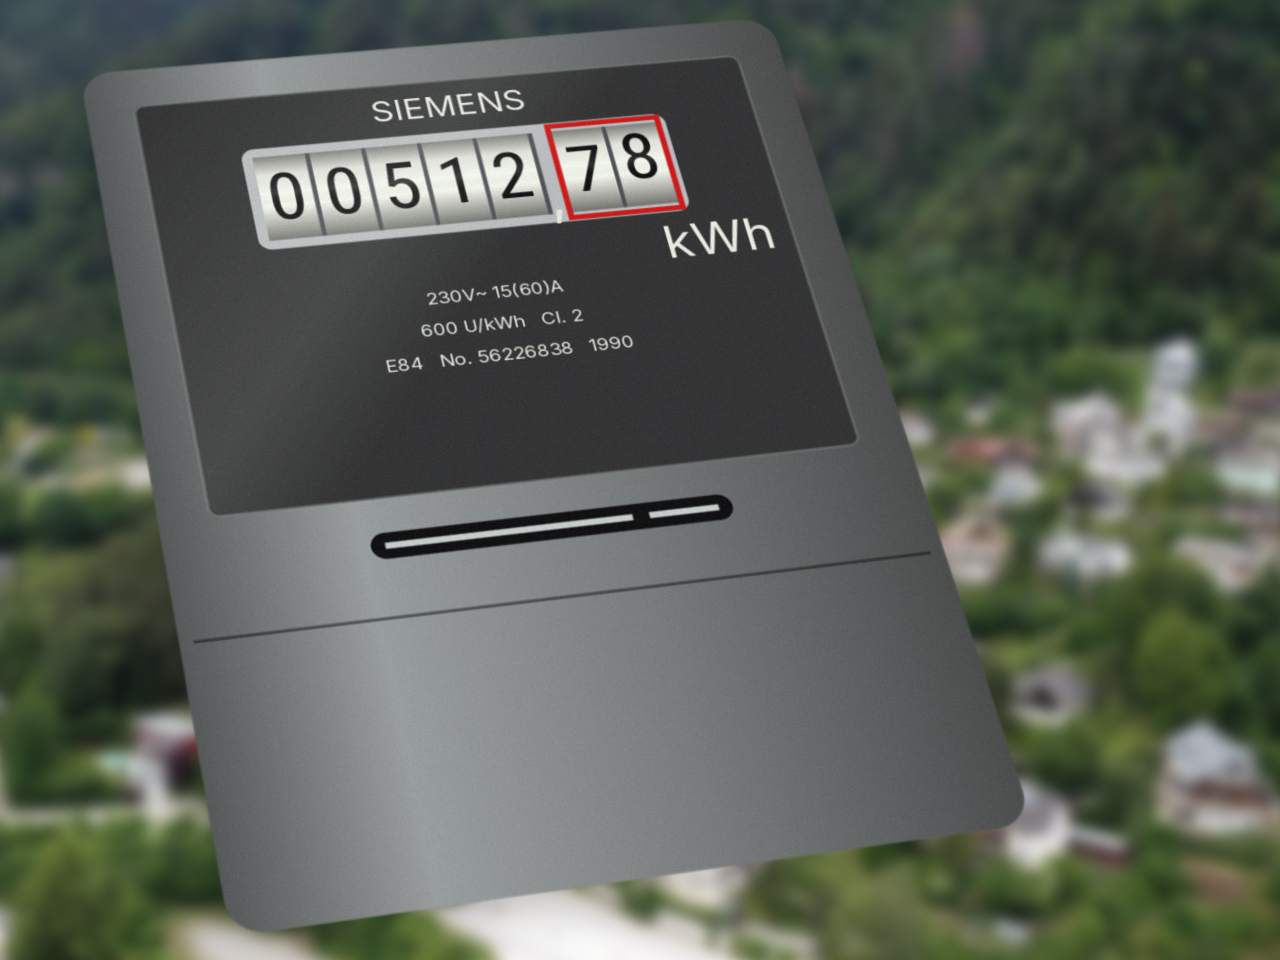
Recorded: 512.78 kWh
